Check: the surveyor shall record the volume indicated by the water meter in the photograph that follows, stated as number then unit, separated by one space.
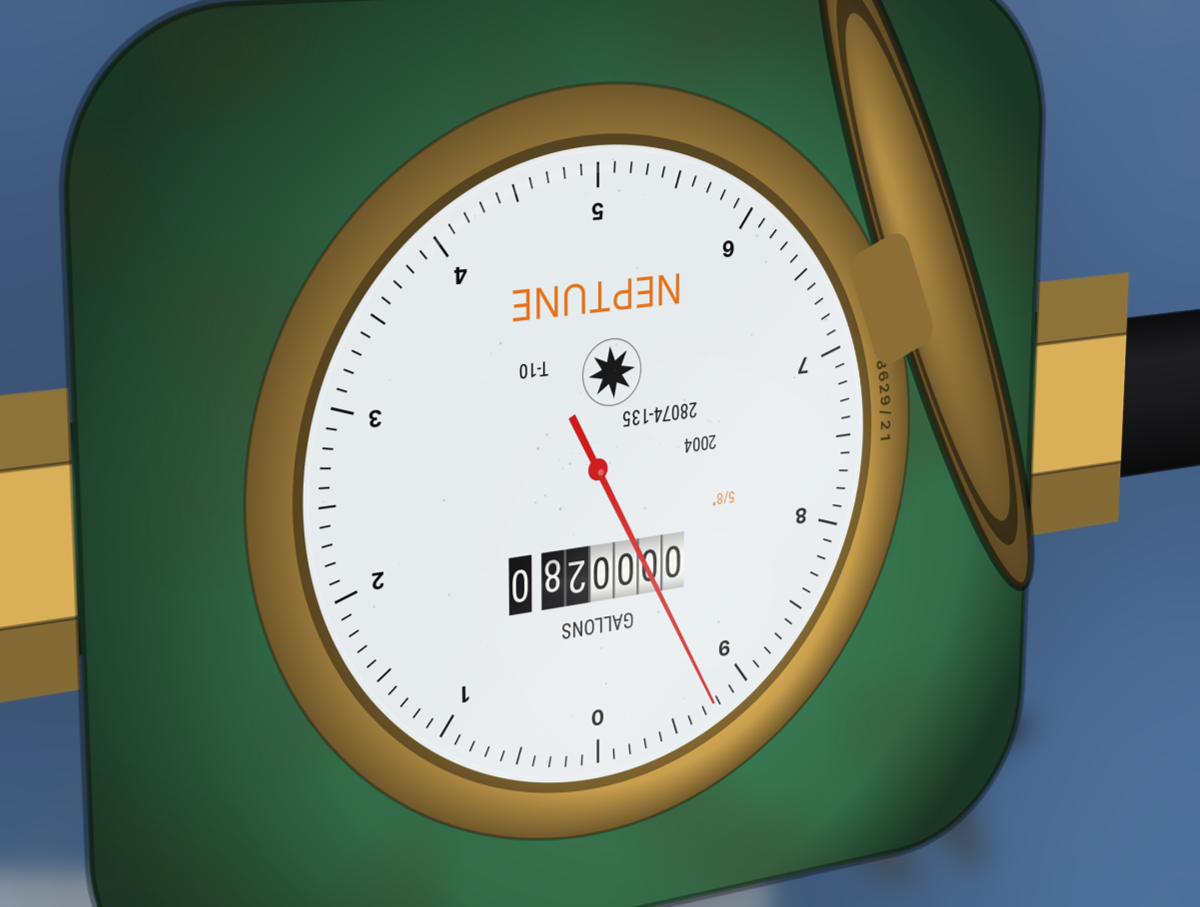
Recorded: 279.2 gal
